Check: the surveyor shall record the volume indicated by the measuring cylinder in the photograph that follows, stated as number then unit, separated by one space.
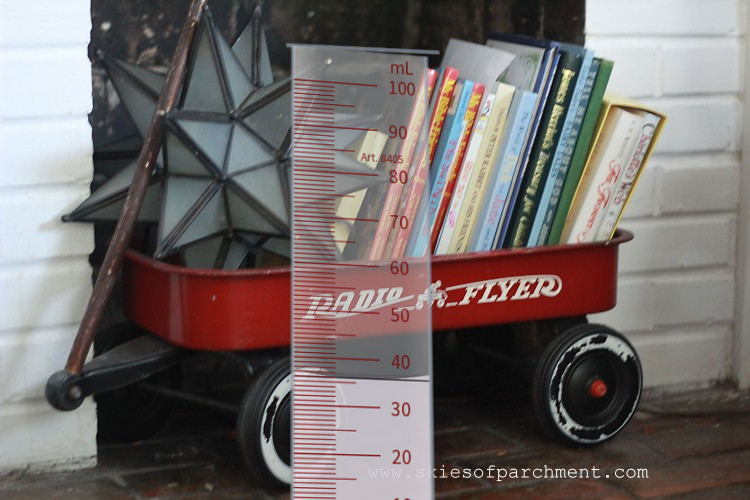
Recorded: 36 mL
